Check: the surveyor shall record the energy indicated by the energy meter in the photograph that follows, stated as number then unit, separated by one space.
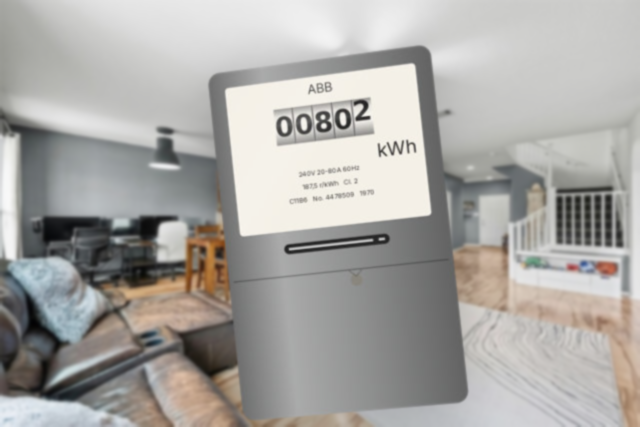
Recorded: 802 kWh
